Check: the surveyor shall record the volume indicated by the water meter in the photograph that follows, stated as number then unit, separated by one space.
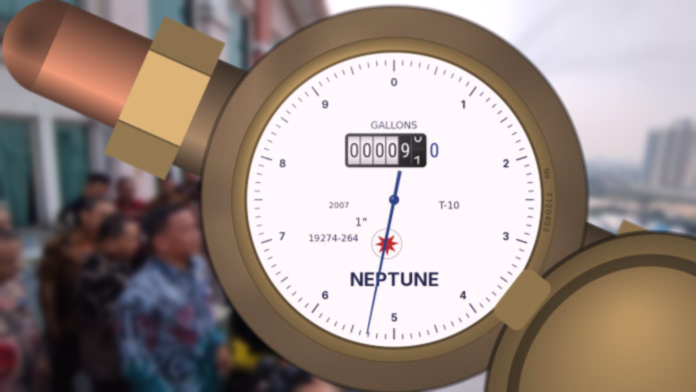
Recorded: 905.3 gal
